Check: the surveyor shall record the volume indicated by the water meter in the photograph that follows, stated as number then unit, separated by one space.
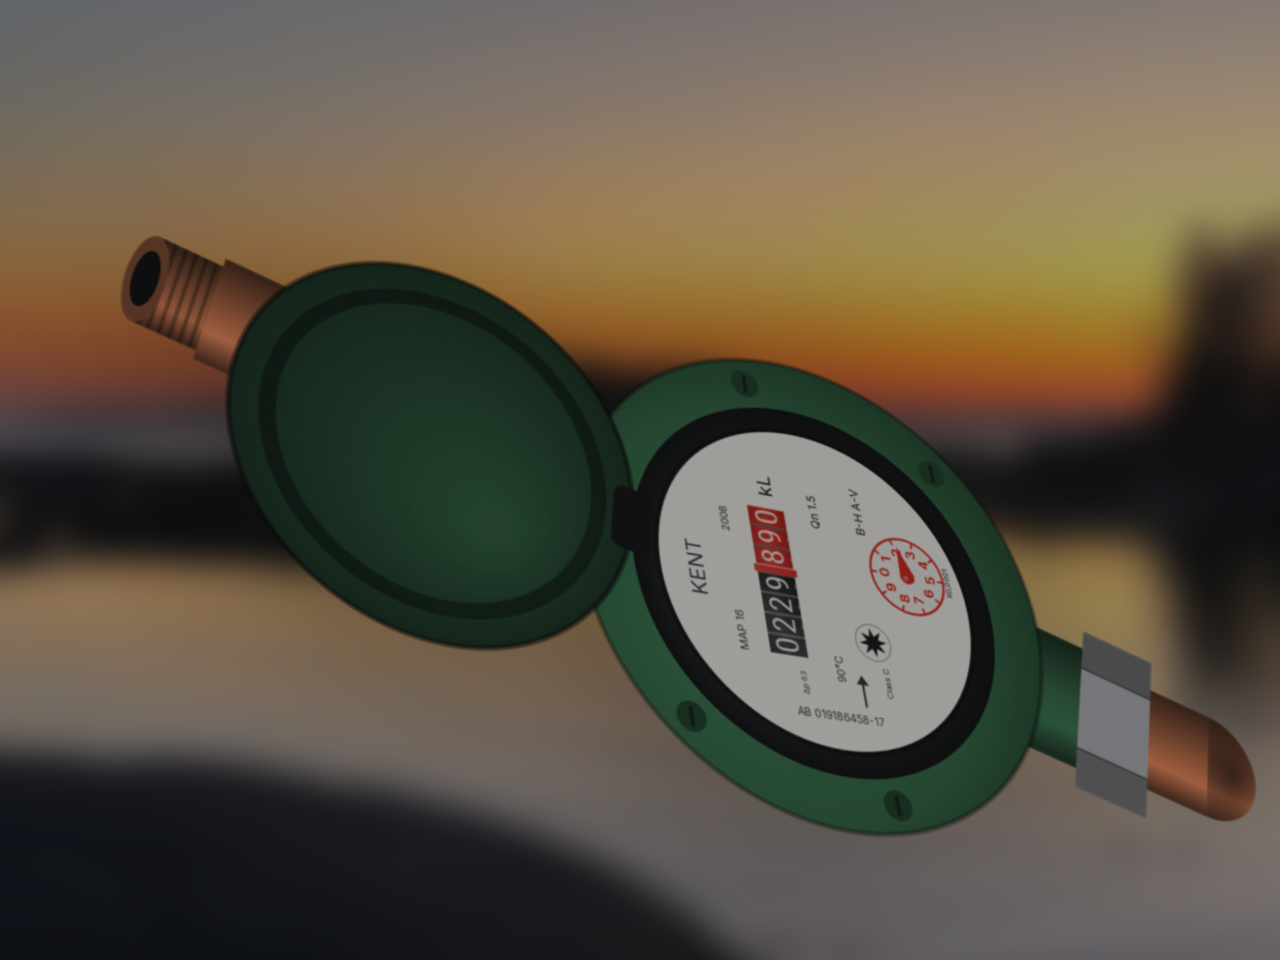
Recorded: 229.8902 kL
